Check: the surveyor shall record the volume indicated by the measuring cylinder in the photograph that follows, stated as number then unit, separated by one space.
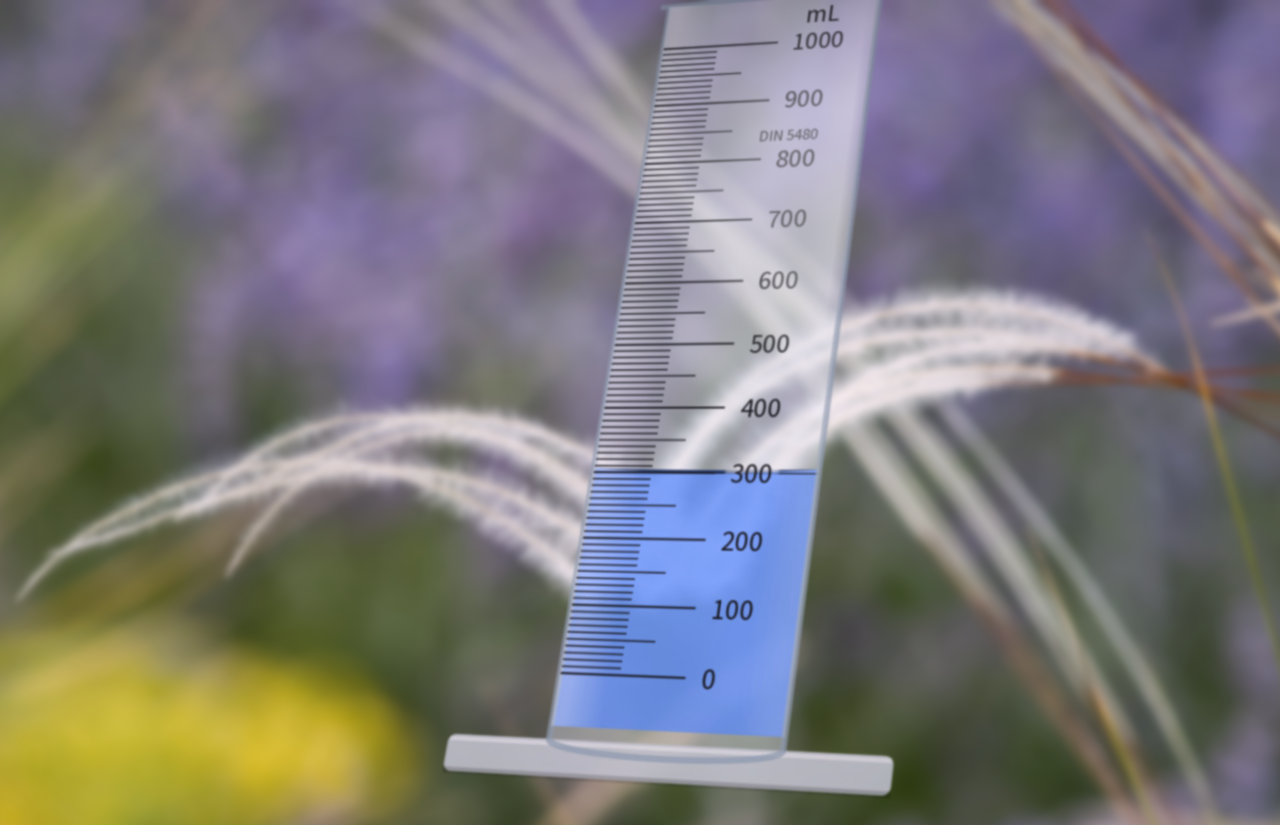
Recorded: 300 mL
